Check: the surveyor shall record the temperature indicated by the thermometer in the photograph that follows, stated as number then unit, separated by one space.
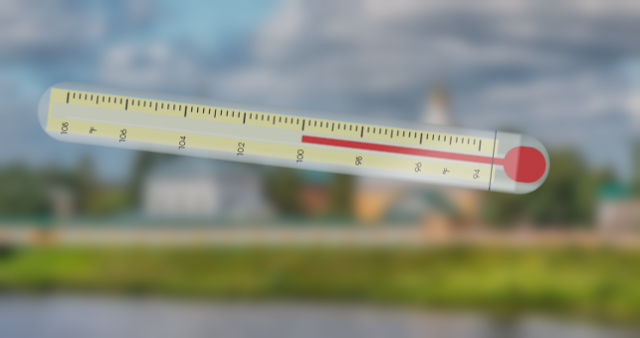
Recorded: 100 °F
